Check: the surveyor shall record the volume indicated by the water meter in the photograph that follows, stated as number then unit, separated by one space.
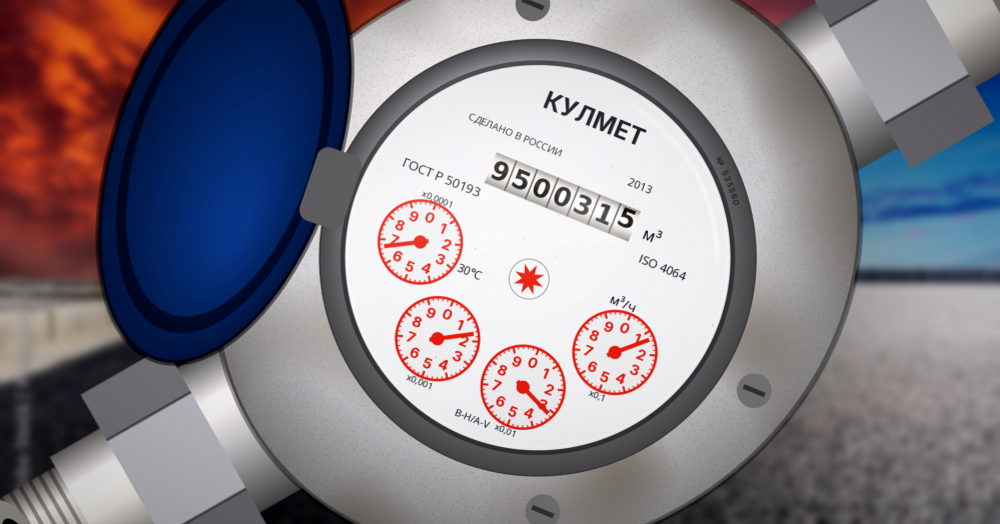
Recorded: 9500315.1316 m³
